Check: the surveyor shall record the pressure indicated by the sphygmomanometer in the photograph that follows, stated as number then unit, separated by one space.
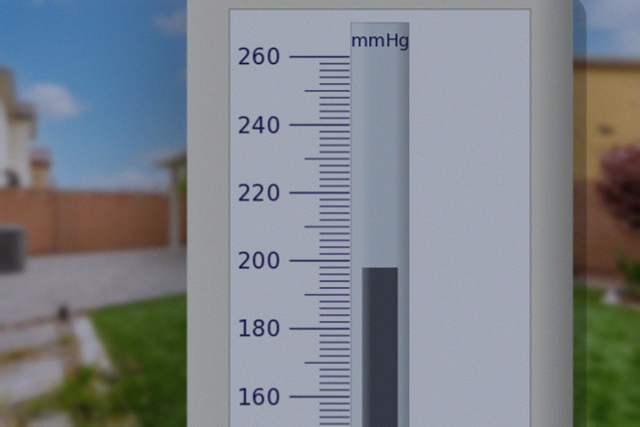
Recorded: 198 mmHg
